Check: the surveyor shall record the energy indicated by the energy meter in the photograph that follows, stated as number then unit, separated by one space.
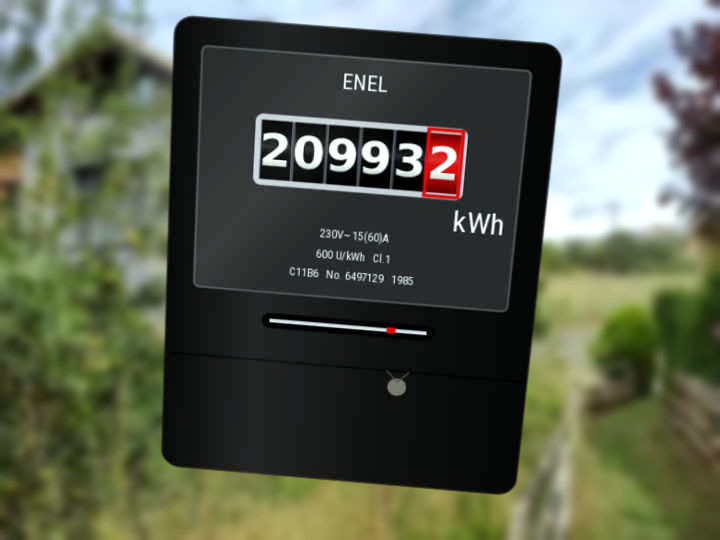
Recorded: 20993.2 kWh
